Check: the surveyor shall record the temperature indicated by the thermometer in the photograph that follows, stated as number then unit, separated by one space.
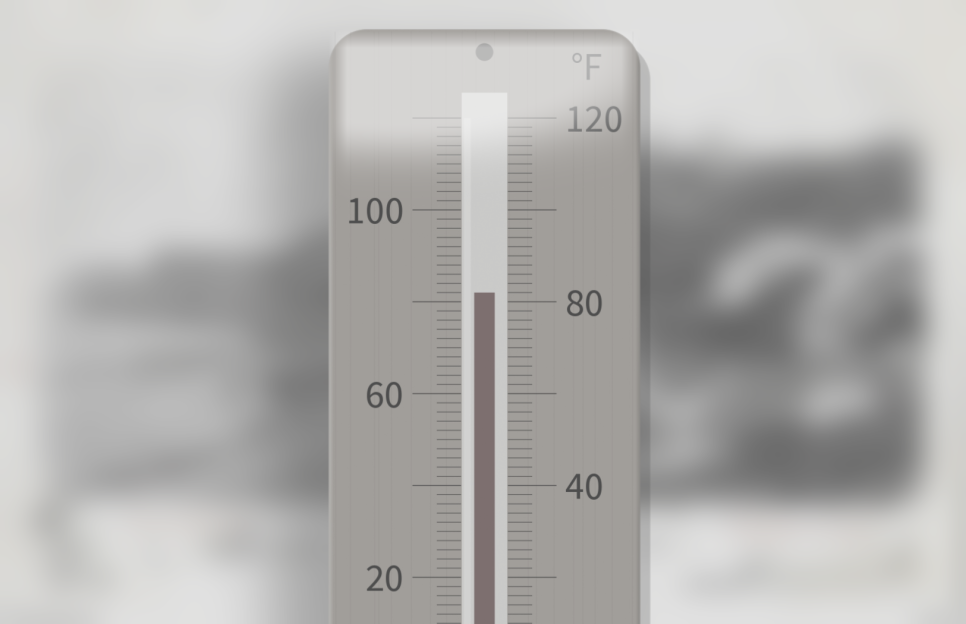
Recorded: 82 °F
